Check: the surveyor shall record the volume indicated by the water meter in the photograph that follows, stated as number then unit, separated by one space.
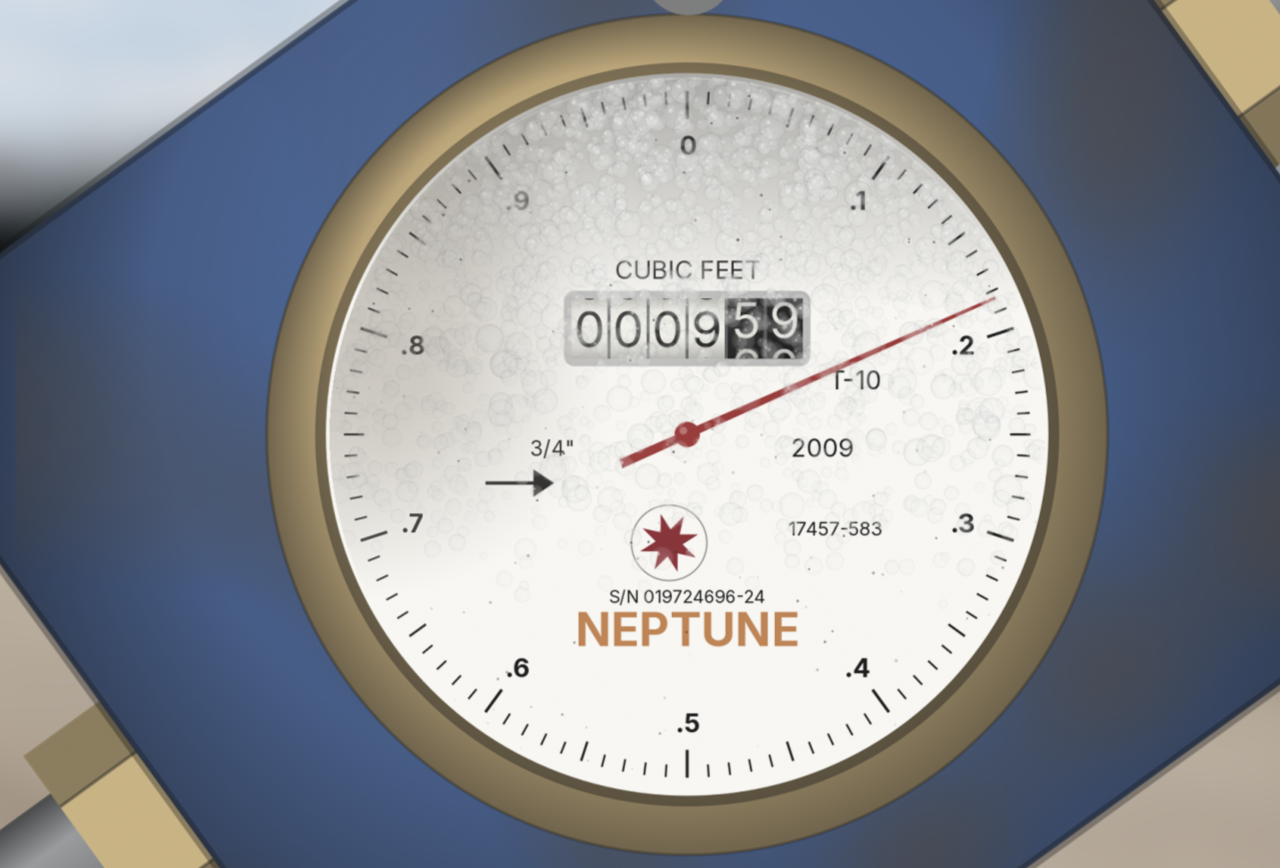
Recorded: 959.18 ft³
